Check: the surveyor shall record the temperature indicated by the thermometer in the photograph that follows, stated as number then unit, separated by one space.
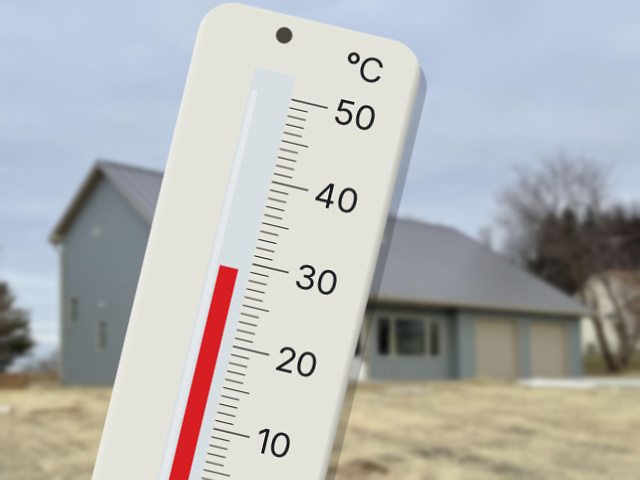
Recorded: 29 °C
